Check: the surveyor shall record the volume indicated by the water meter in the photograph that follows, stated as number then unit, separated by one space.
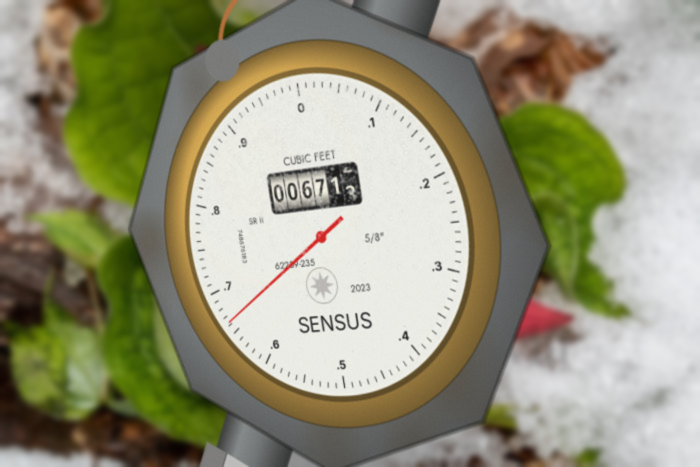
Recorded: 6712.66 ft³
